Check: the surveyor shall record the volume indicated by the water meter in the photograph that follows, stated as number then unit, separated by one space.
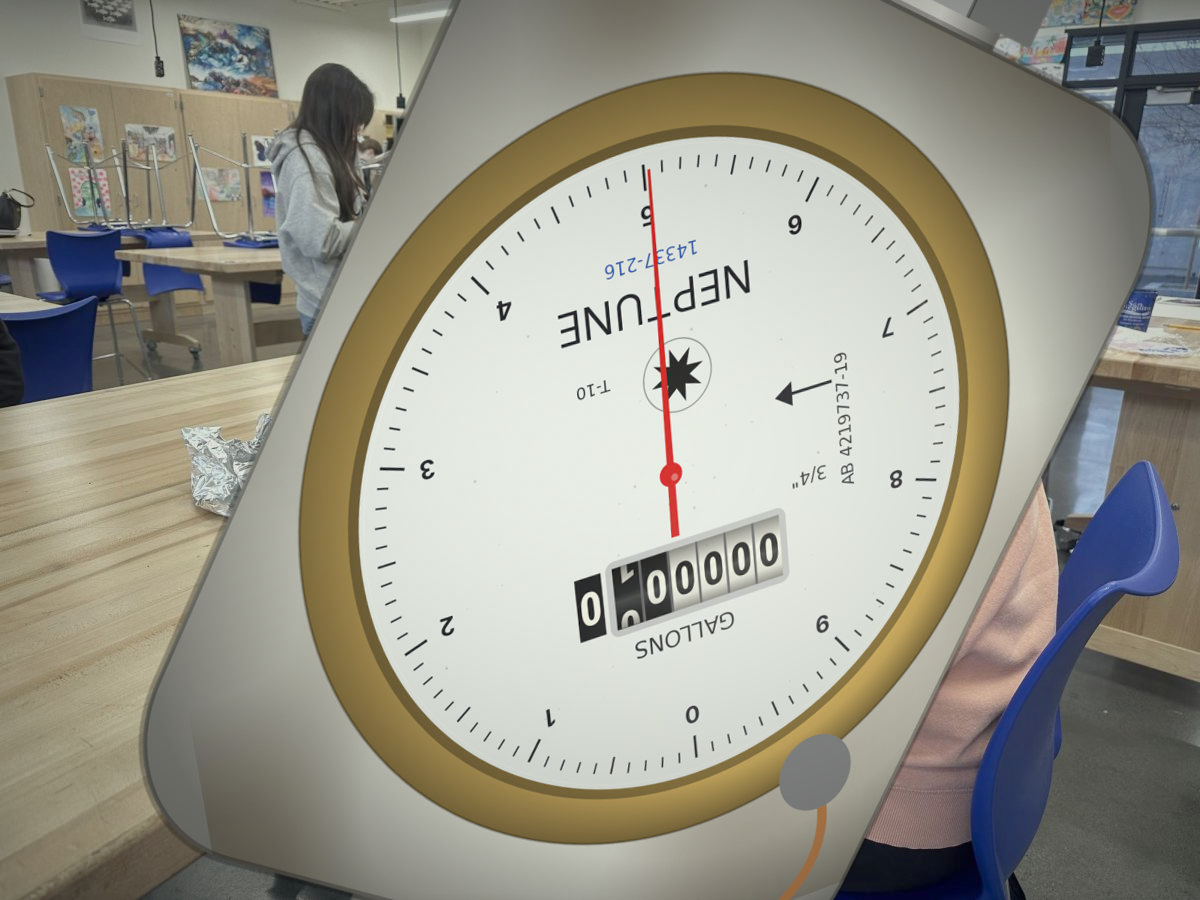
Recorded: 5.0 gal
